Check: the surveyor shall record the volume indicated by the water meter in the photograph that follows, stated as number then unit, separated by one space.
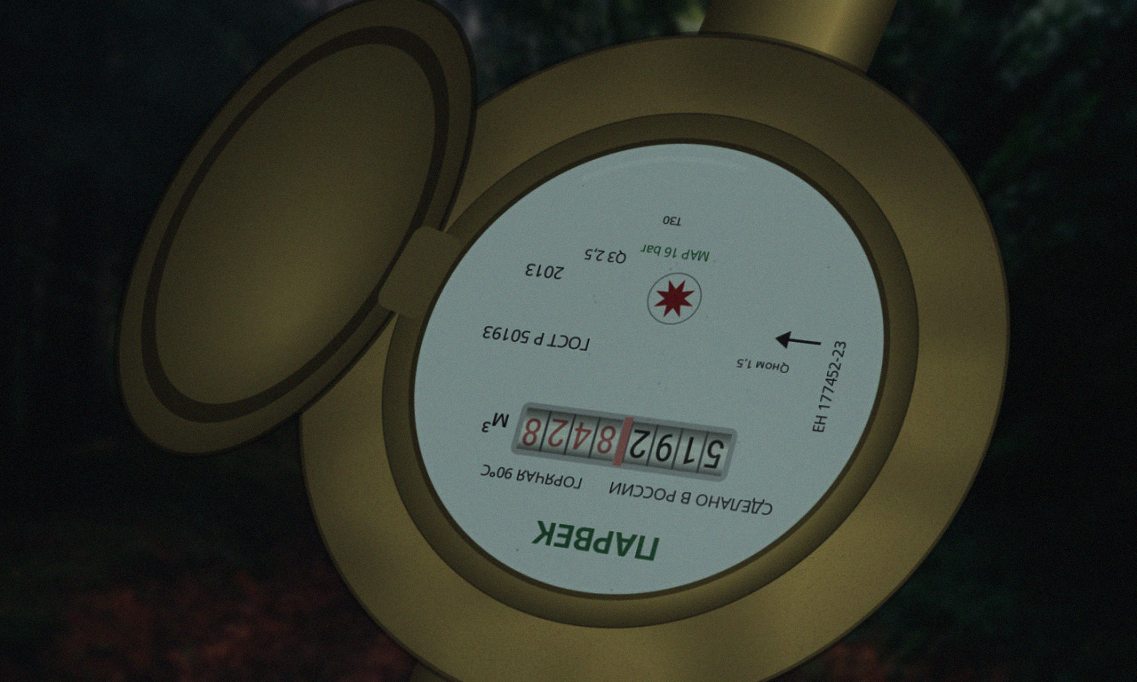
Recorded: 5192.8428 m³
